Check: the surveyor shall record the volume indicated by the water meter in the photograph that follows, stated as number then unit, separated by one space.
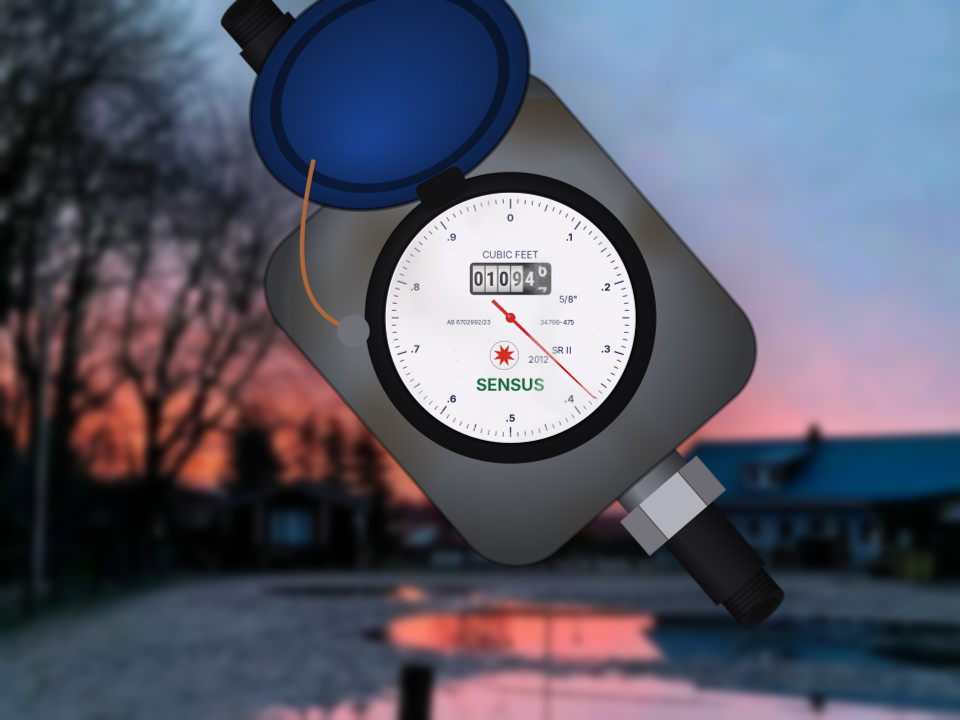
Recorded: 10946.37 ft³
